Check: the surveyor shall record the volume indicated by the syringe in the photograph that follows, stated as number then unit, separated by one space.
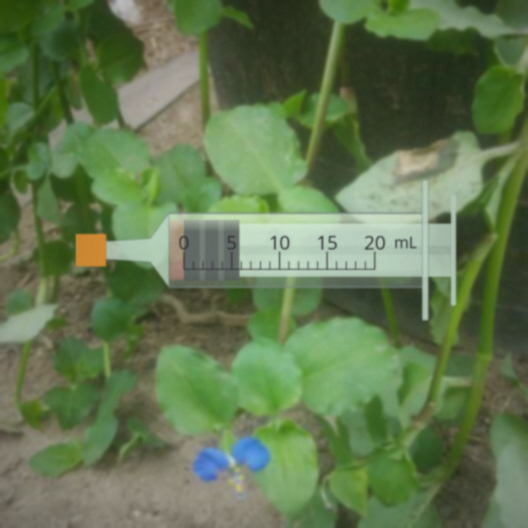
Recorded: 0 mL
